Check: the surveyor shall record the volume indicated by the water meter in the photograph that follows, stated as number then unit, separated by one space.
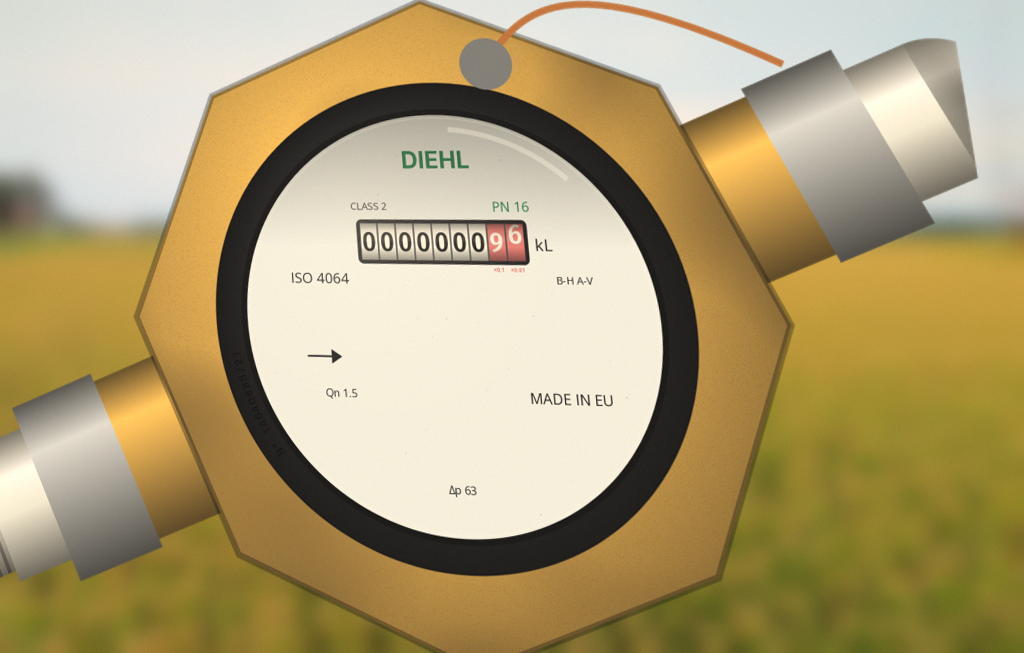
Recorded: 0.96 kL
